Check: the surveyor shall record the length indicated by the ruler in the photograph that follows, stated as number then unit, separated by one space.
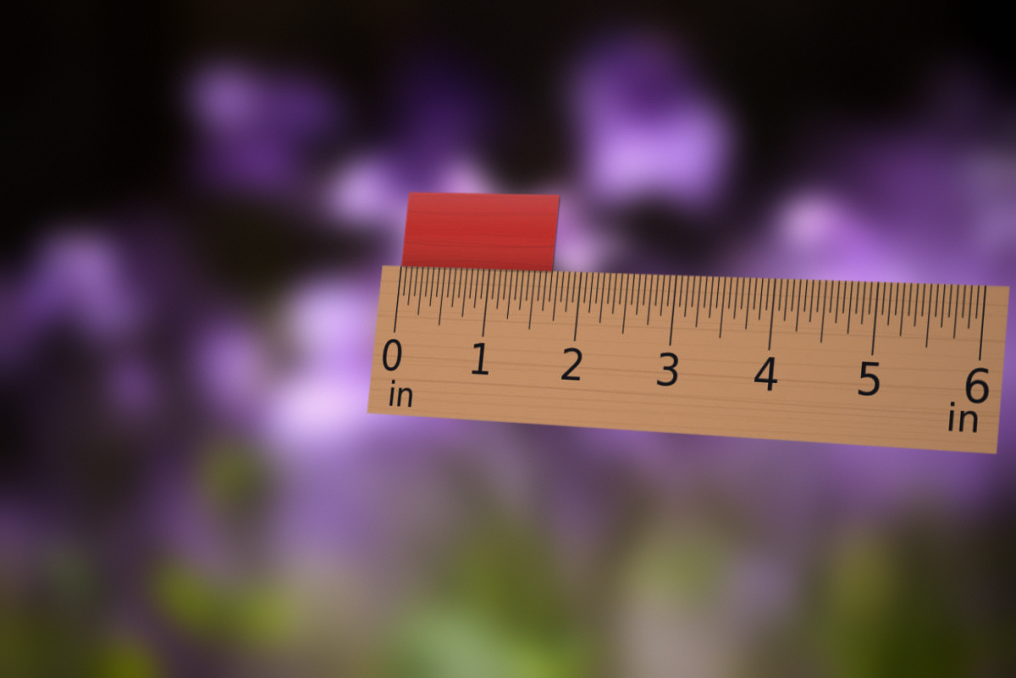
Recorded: 1.6875 in
